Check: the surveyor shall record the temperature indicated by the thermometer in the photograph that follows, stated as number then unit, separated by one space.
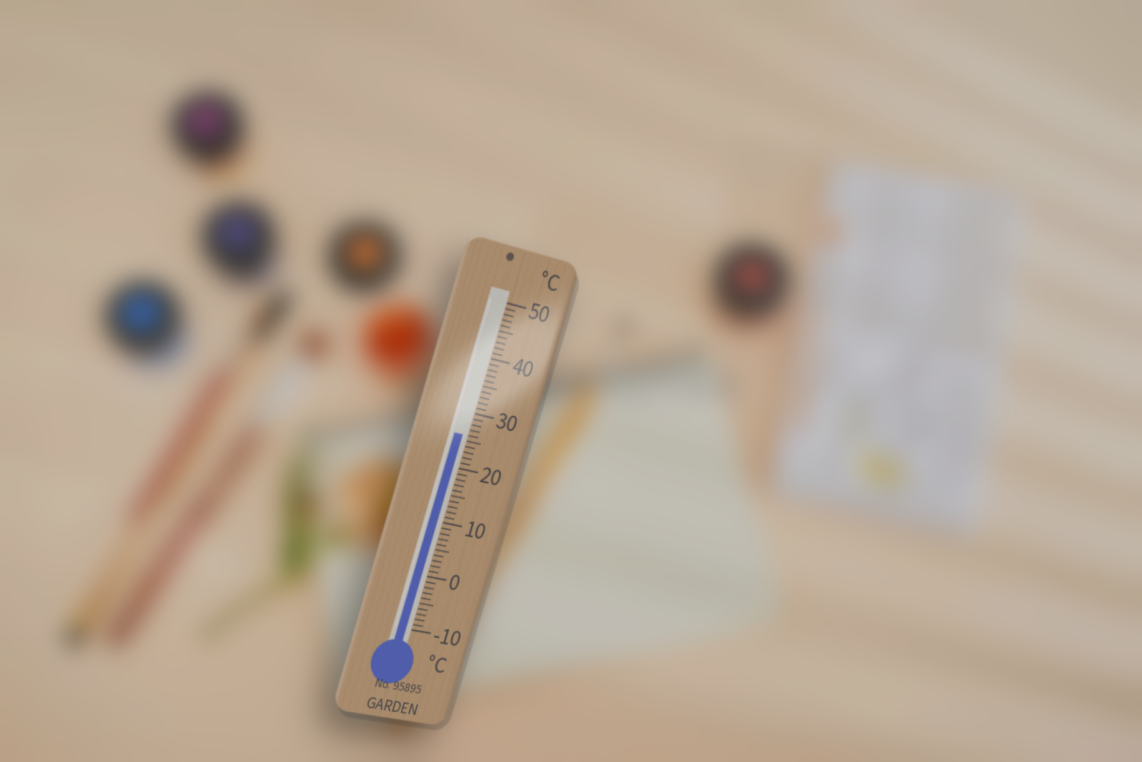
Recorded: 26 °C
